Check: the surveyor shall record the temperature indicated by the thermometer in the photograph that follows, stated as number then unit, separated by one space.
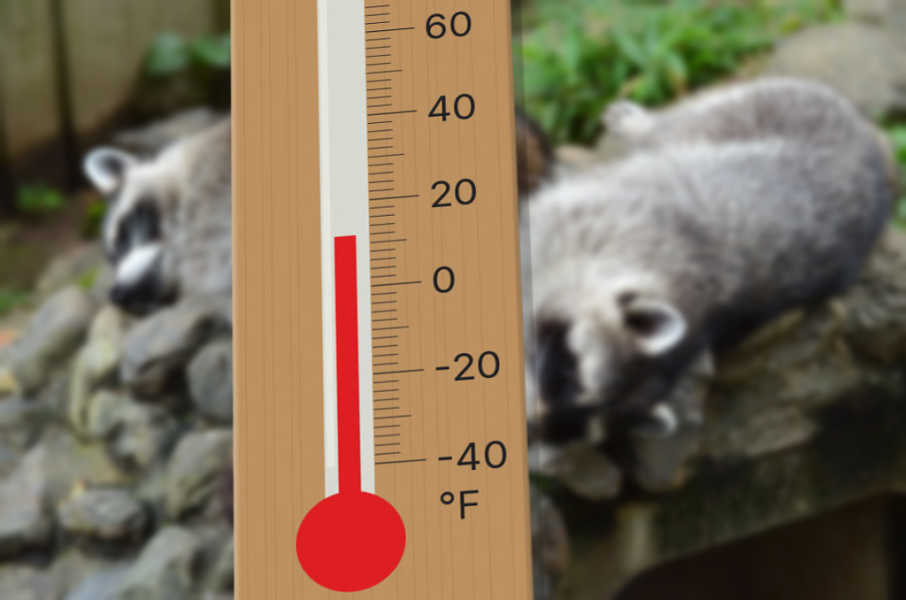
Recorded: 12 °F
